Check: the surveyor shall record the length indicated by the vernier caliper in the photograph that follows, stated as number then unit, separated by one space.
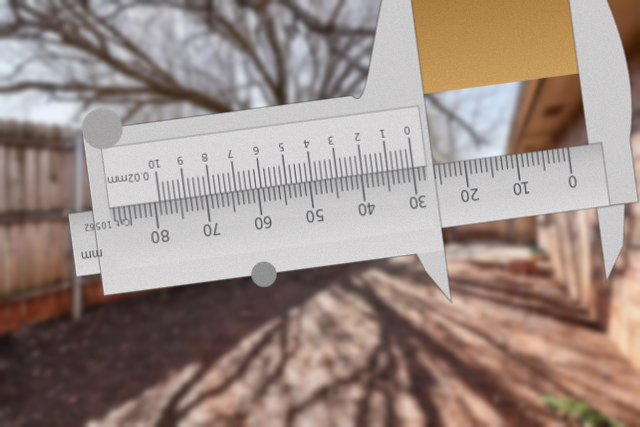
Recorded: 30.0 mm
